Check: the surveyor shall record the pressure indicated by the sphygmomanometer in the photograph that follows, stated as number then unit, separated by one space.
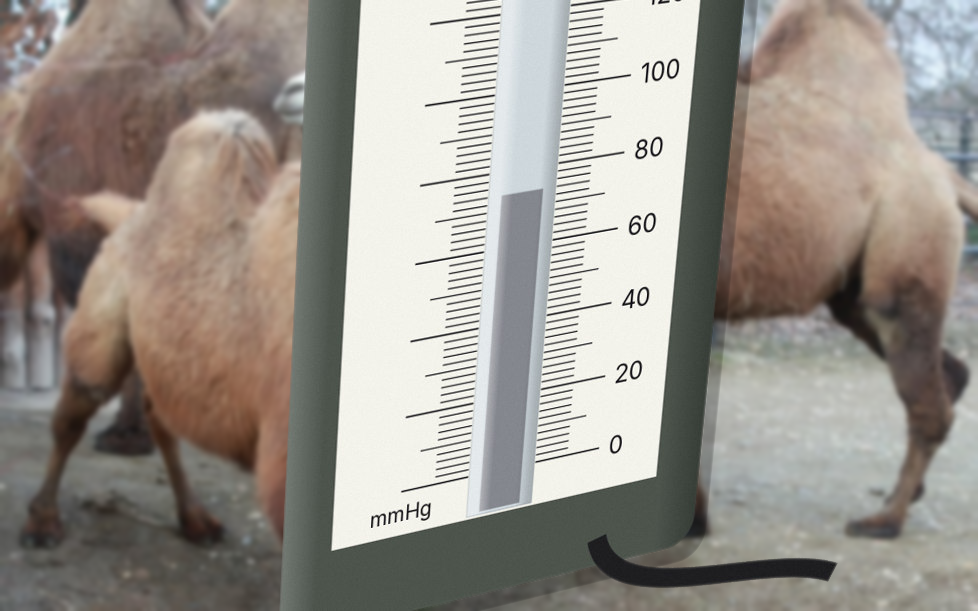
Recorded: 74 mmHg
